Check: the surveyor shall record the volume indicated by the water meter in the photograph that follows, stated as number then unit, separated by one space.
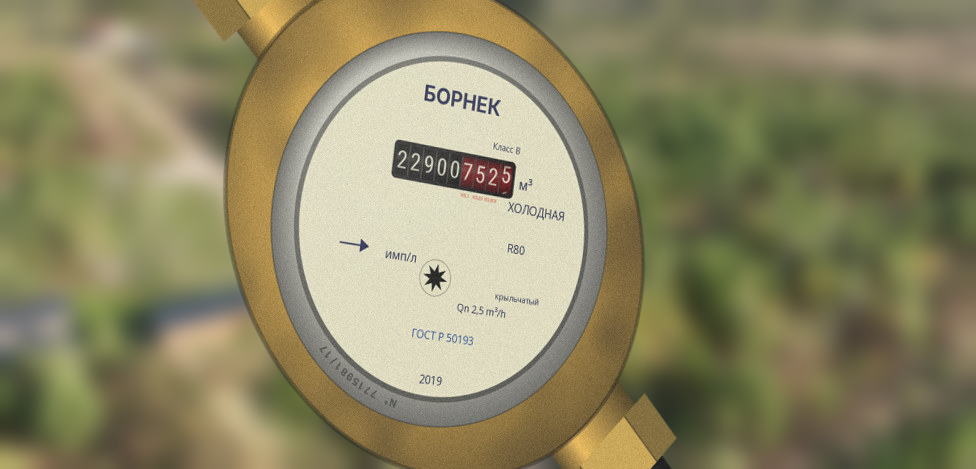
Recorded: 22900.7525 m³
